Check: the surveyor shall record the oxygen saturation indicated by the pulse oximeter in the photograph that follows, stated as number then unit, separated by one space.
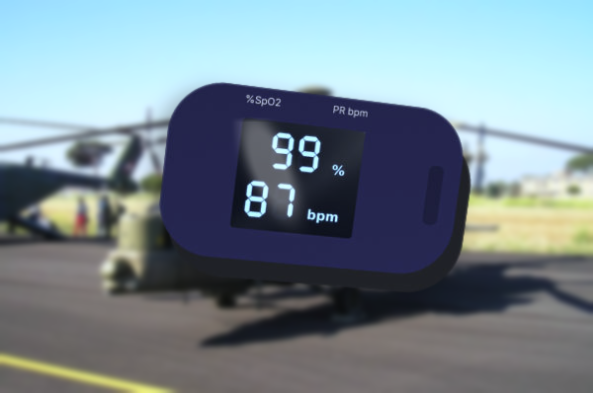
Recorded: 99 %
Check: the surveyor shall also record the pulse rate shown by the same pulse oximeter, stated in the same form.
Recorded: 87 bpm
